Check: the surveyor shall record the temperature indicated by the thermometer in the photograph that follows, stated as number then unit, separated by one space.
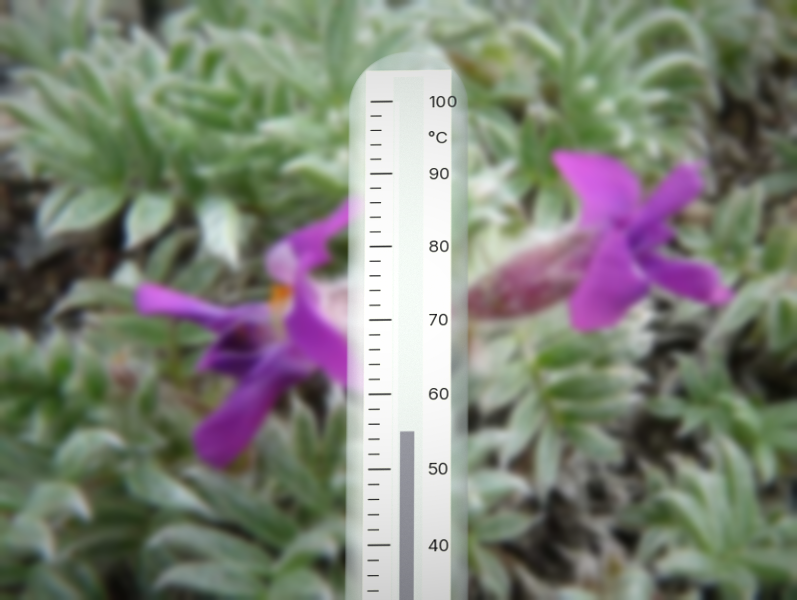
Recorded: 55 °C
